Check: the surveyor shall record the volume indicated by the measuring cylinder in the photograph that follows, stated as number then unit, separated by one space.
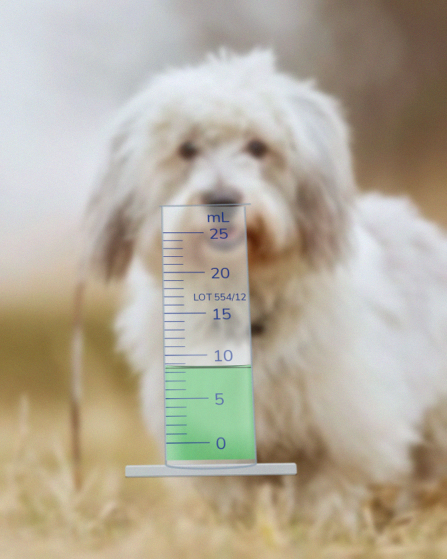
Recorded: 8.5 mL
